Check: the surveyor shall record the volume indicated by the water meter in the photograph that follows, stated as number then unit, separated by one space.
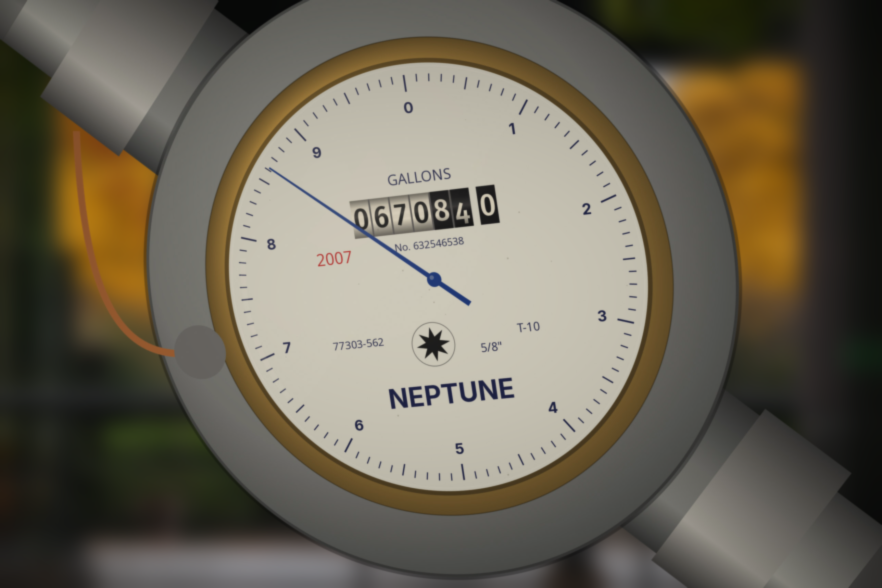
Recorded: 670838.6 gal
